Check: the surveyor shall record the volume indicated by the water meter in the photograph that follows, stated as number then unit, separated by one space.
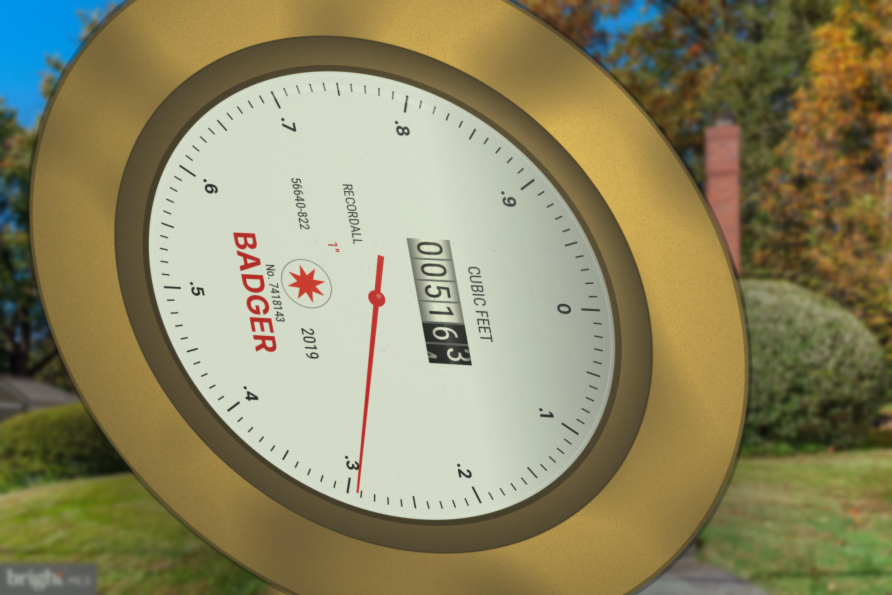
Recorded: 5163.29 ft³
